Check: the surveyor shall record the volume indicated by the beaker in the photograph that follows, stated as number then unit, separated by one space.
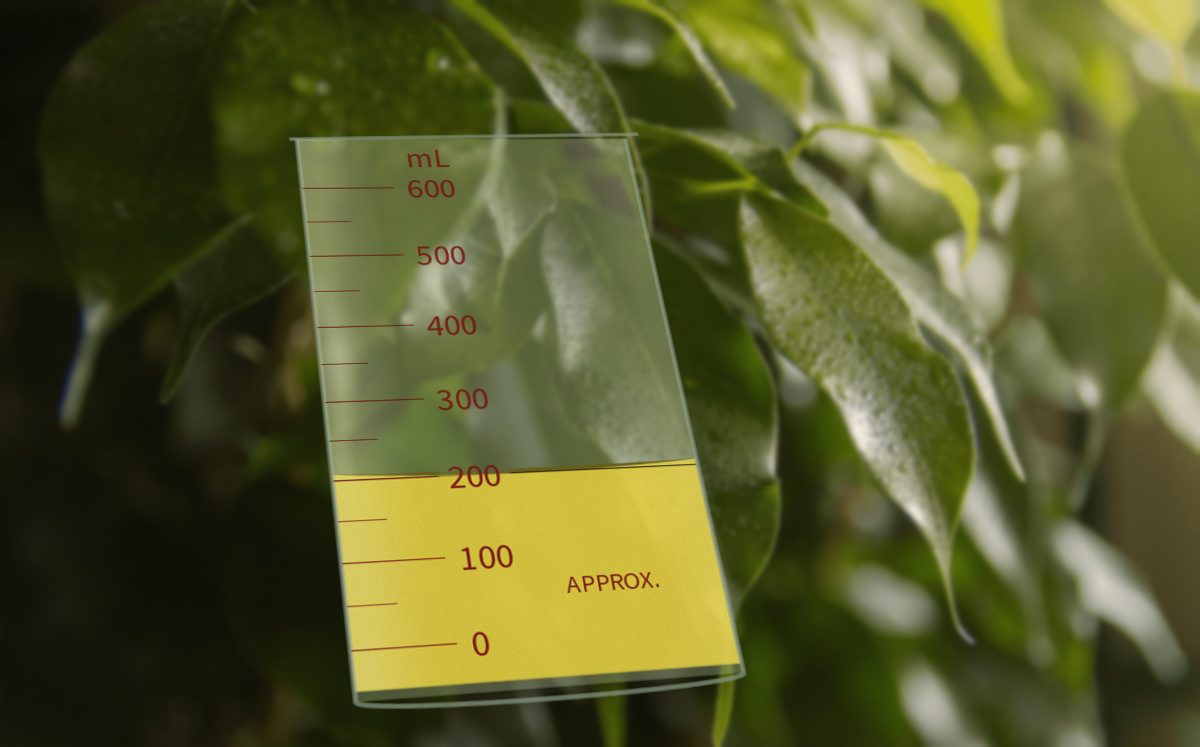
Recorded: 200 mL
